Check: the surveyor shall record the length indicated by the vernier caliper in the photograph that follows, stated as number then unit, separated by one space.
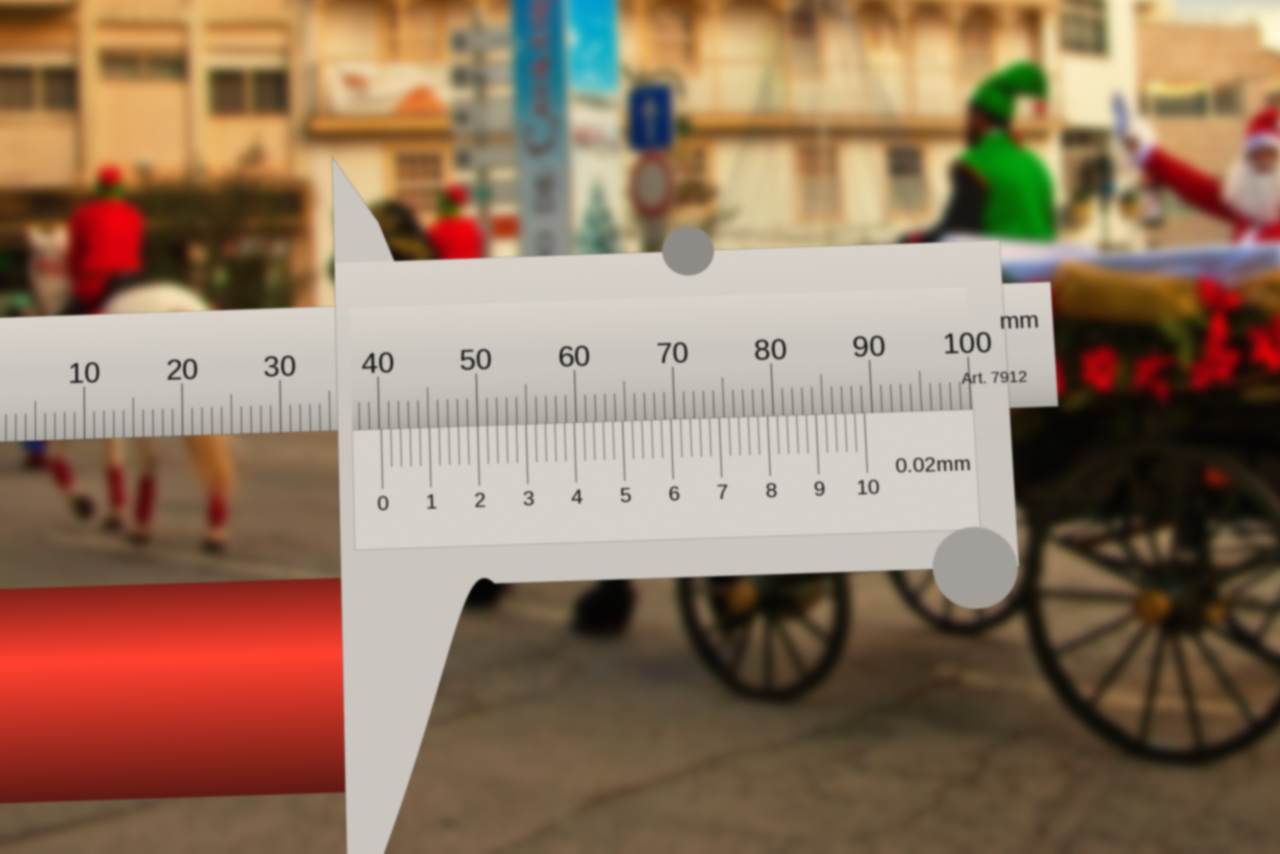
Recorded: 40.2 mm
